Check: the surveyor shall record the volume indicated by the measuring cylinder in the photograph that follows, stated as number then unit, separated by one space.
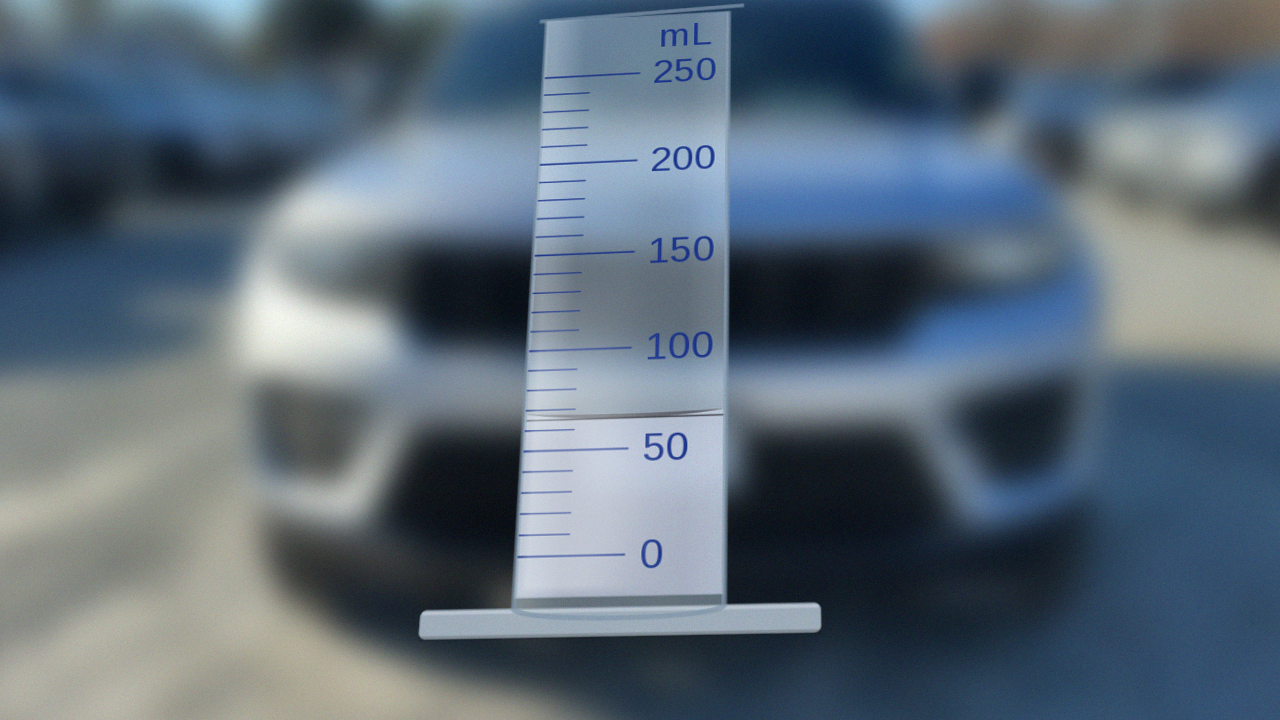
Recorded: 65 mL
